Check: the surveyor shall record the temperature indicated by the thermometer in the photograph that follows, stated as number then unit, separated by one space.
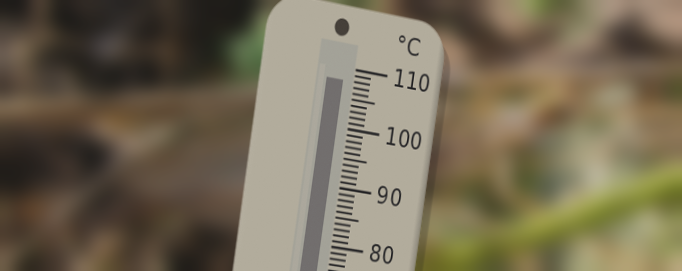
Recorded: 108 °C
